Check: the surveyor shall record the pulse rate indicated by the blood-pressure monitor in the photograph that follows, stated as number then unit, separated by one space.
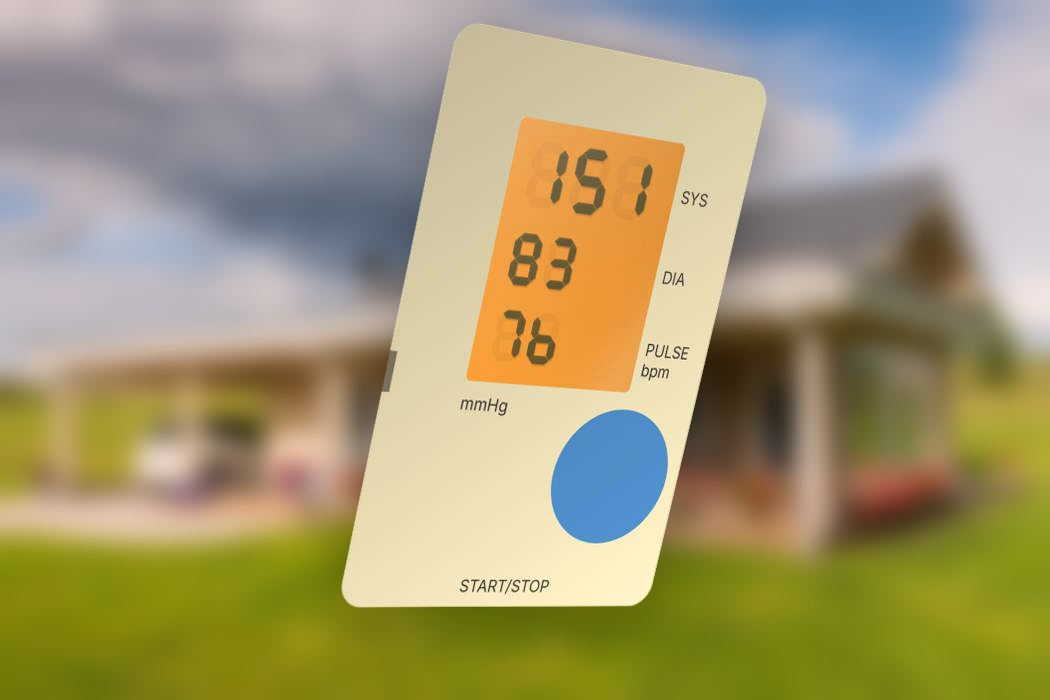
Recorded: 76 bpm
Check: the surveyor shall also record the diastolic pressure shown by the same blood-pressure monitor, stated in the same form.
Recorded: 83 mmHg
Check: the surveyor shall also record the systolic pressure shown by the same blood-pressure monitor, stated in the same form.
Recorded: 151 mmHg
